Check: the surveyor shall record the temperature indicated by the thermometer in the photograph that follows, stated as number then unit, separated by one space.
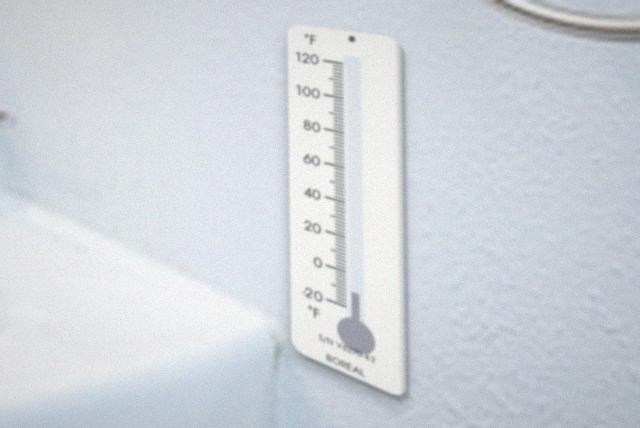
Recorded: -10 °F
